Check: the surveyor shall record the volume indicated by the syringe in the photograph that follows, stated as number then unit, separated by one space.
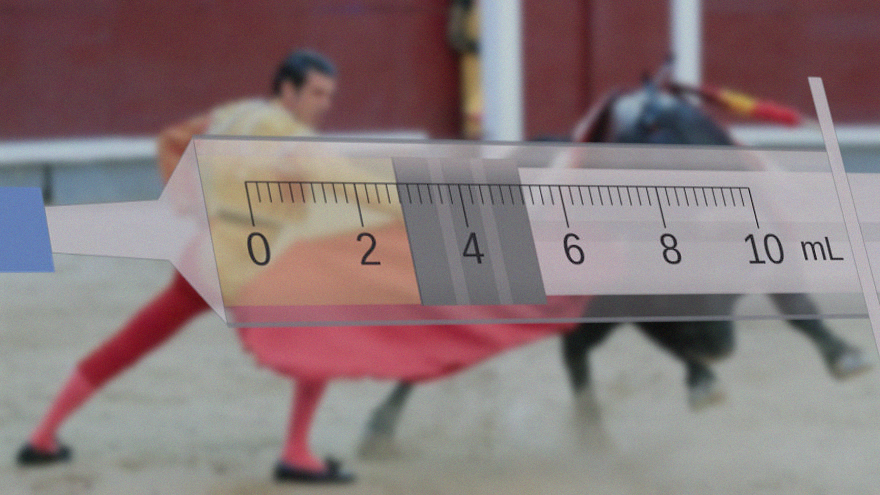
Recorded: 2.8 mL
